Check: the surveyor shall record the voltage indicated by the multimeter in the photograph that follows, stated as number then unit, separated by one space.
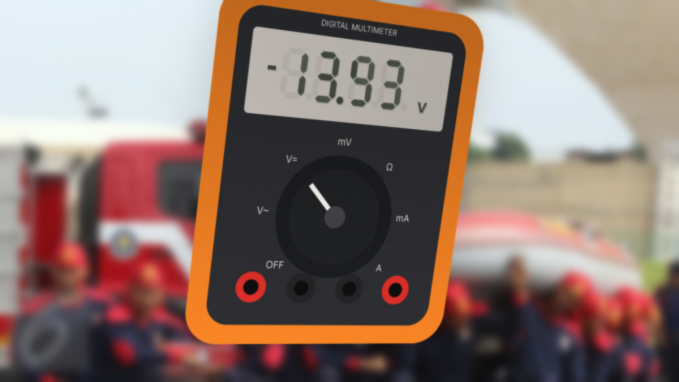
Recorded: -13.93 V
